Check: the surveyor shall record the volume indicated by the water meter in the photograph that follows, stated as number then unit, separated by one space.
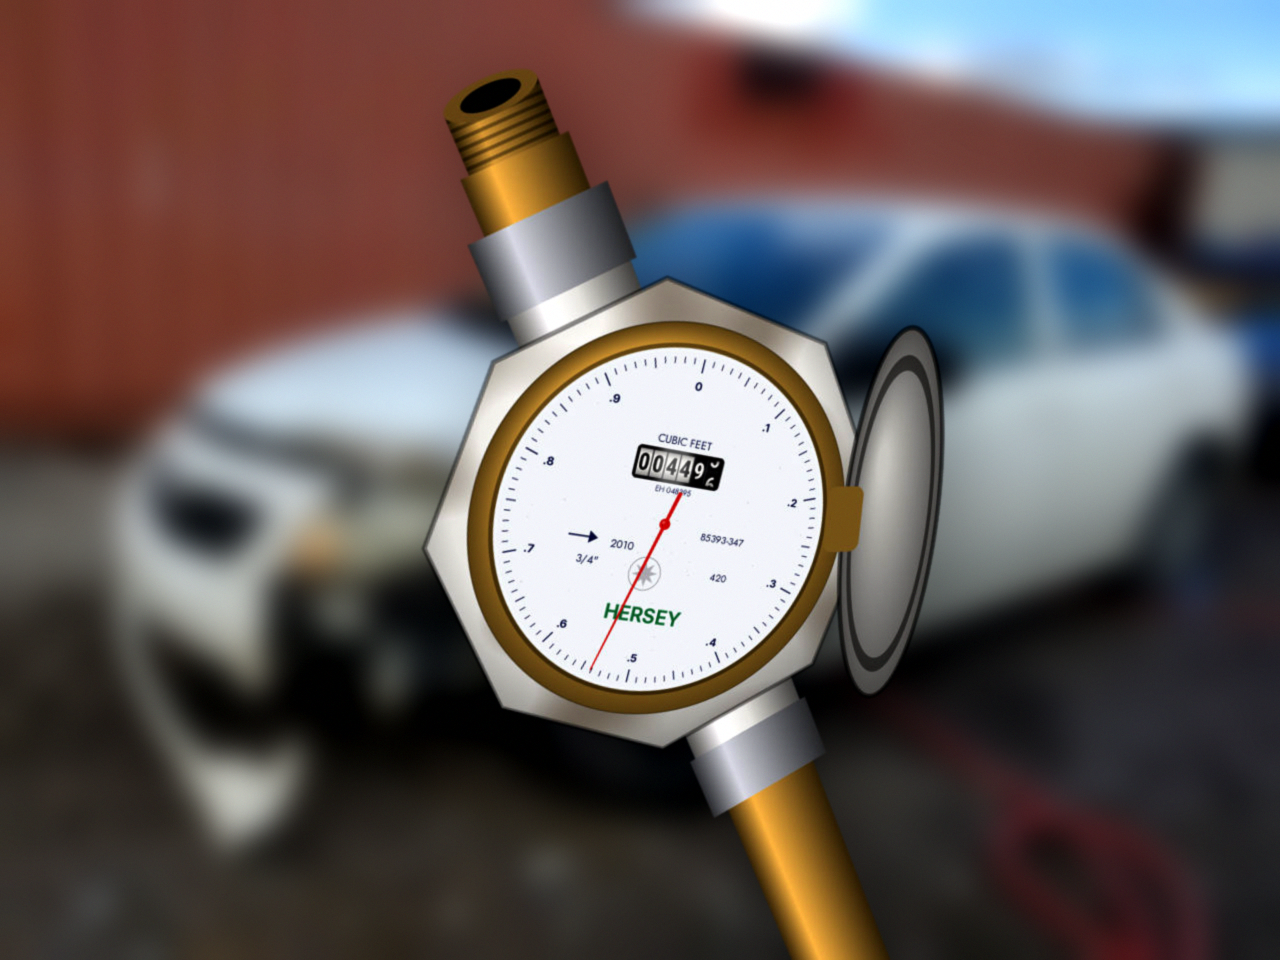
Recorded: 4495.54 ft³
